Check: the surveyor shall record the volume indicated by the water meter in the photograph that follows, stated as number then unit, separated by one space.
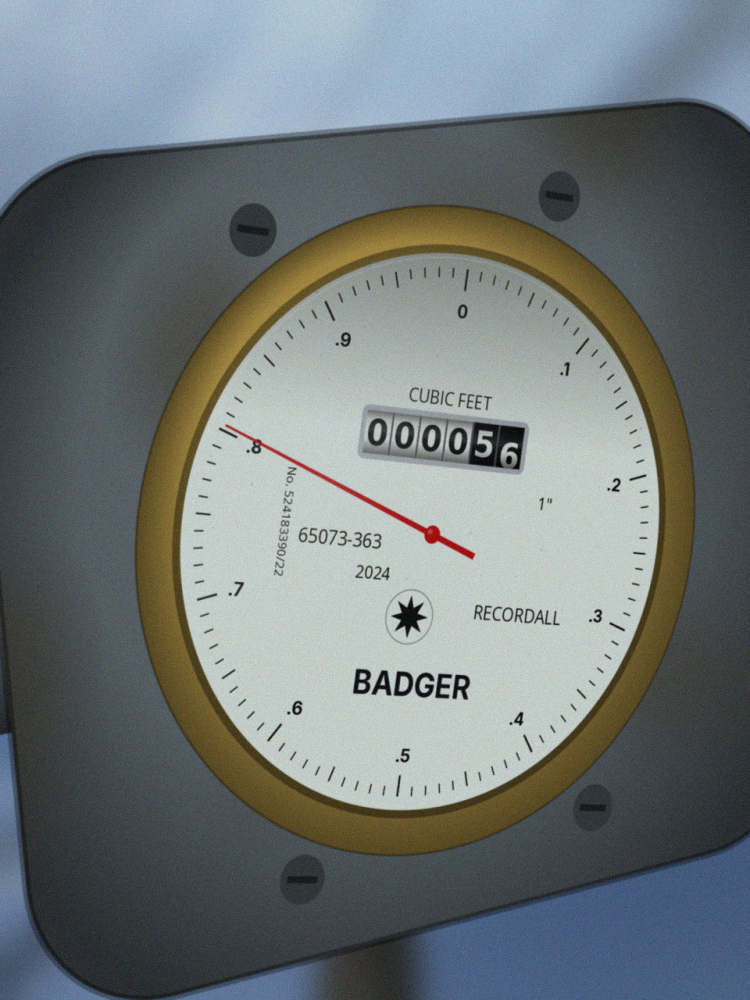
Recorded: 55.80 ft³
